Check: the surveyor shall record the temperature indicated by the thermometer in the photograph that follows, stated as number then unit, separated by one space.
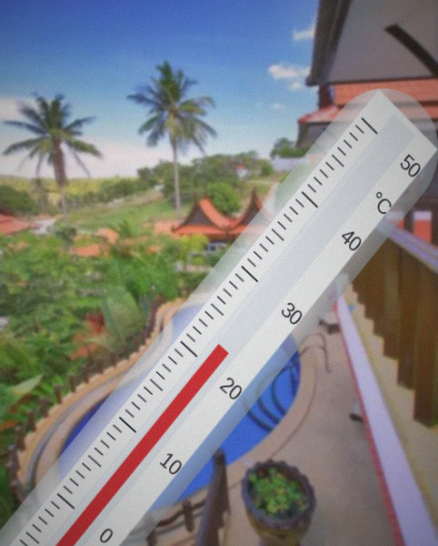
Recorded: 22.5 °C
